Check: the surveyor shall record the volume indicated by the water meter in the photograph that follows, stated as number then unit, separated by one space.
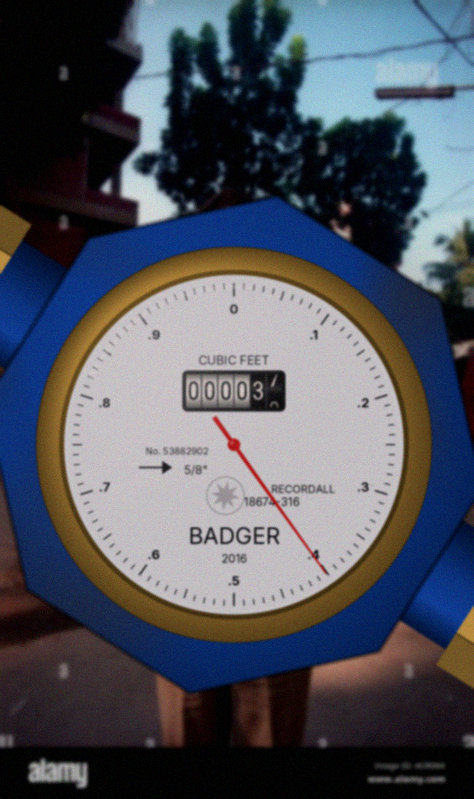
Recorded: 37.40 ft³
